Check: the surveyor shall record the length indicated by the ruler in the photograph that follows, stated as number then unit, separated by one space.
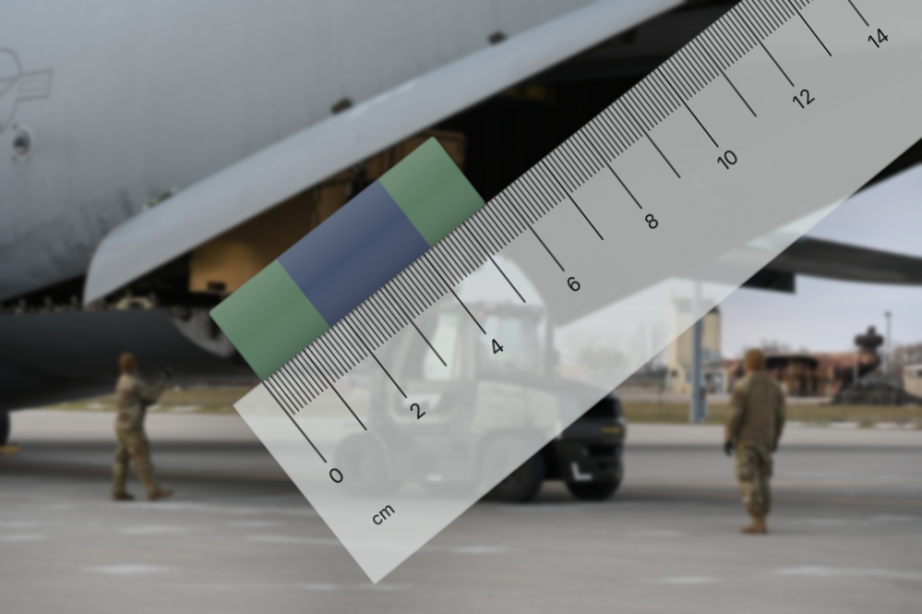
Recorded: 5.6 cm
